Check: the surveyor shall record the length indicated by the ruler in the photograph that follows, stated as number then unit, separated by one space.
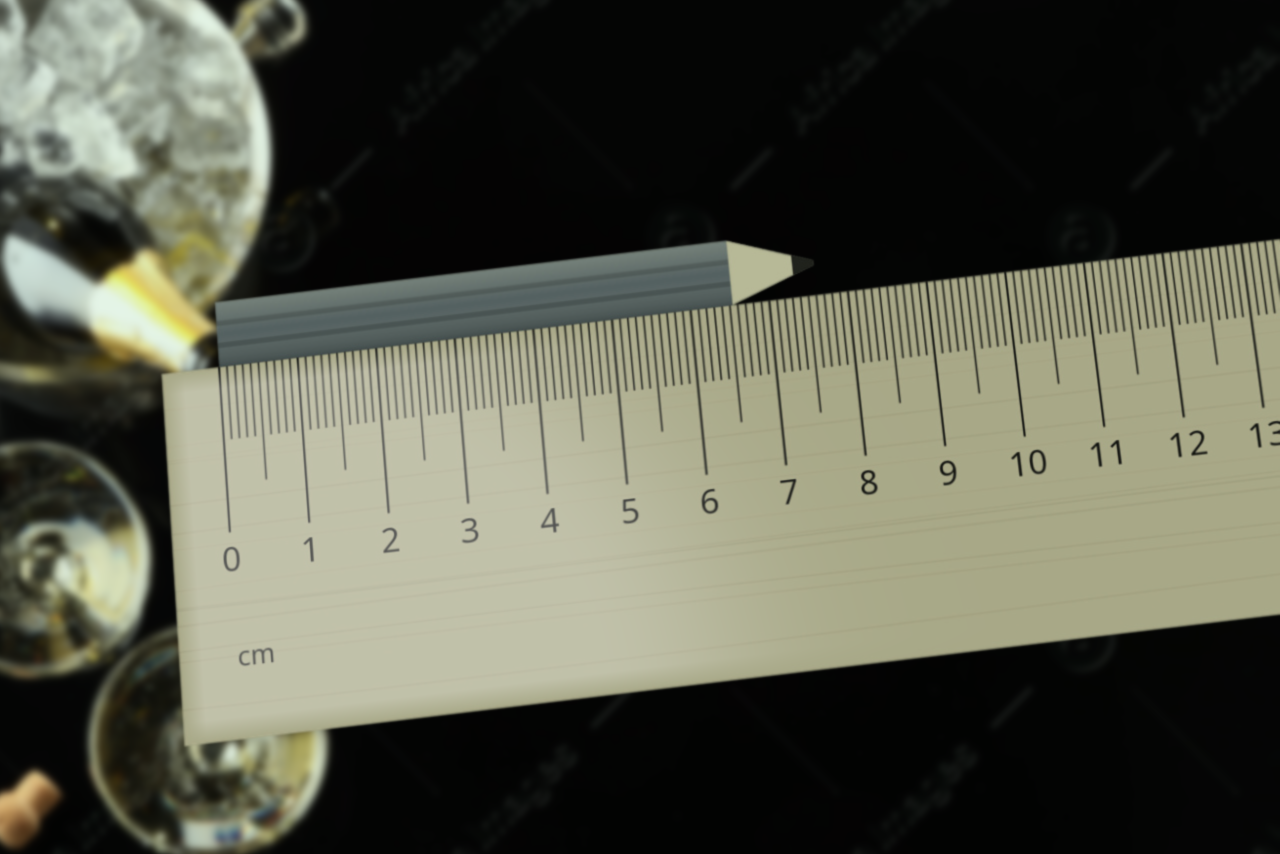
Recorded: 7.6 cm
